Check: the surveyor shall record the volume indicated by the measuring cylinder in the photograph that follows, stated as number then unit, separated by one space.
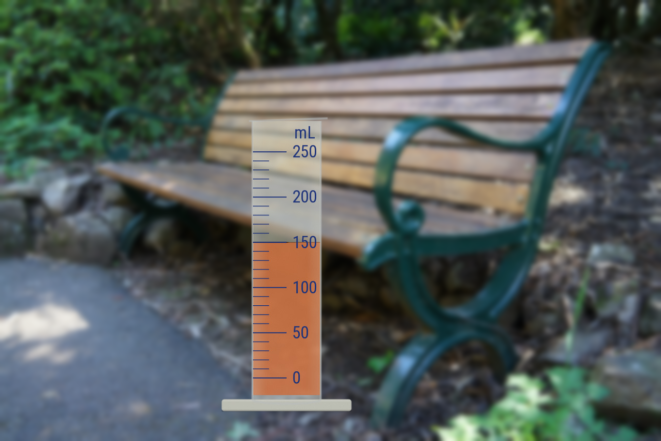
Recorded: 150 mL
